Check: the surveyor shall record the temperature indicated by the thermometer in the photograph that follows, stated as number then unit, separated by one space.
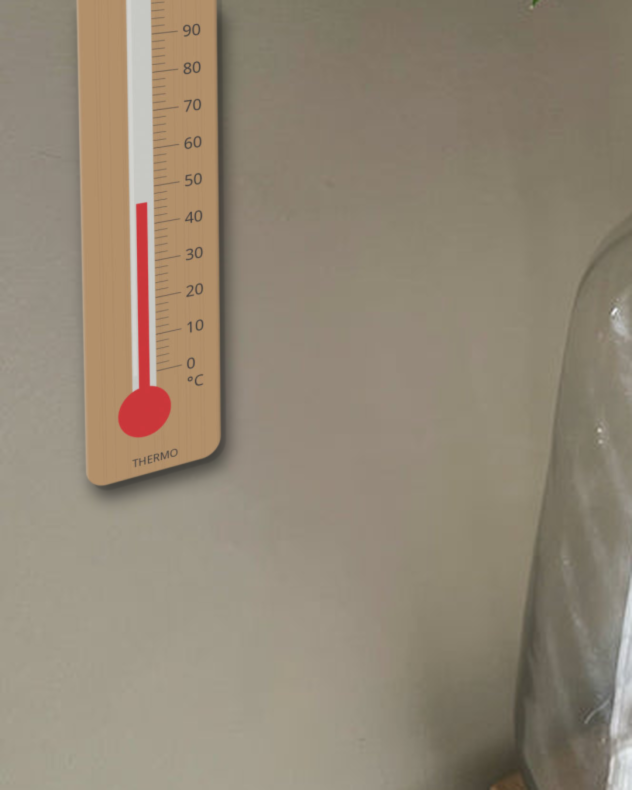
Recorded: 46 °C
